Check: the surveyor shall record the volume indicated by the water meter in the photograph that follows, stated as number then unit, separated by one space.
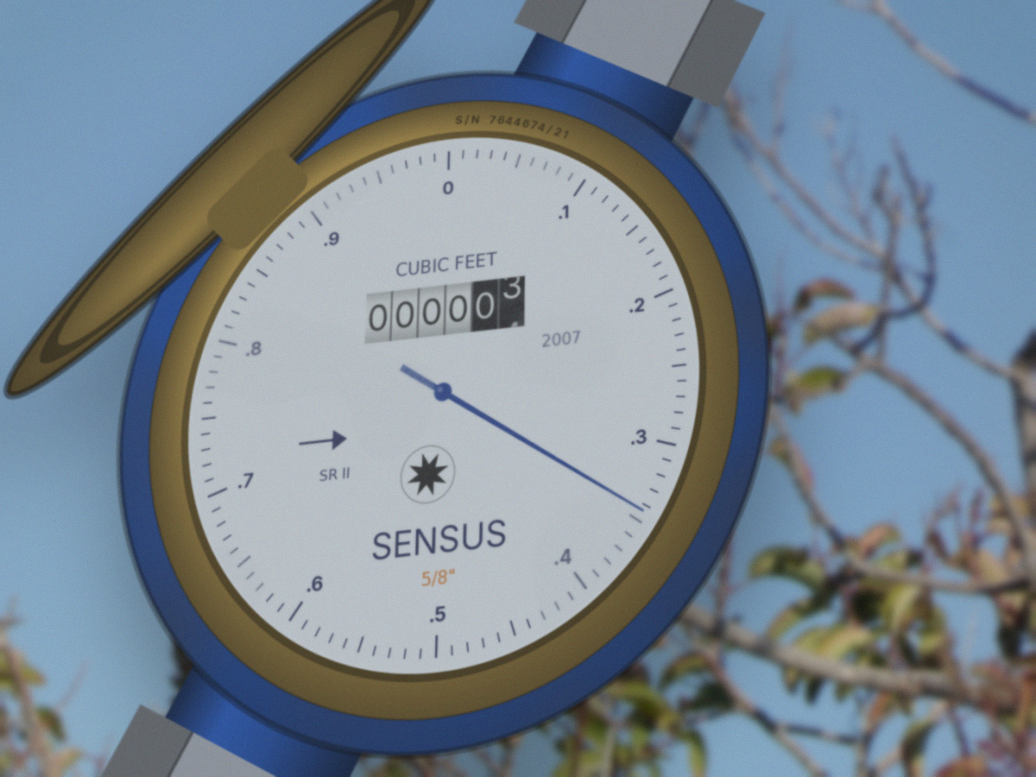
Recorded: 3.34 ft³
